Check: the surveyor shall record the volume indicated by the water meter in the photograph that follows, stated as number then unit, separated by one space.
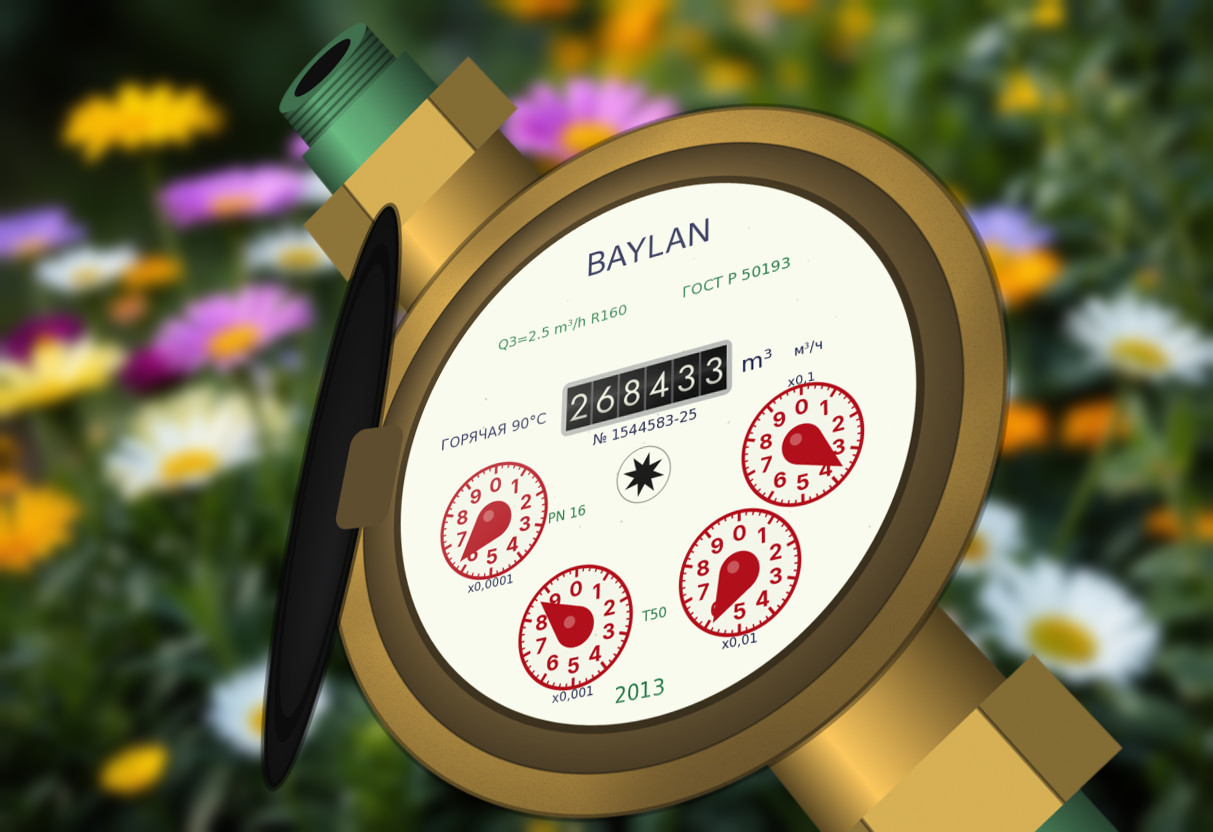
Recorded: 268433.3586 m³
